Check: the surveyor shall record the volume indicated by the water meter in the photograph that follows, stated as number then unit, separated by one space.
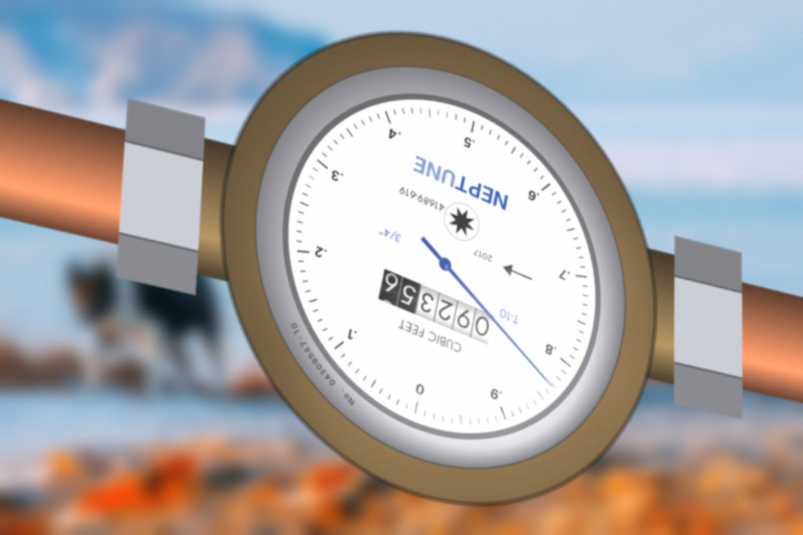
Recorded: 92355.83 ft³
